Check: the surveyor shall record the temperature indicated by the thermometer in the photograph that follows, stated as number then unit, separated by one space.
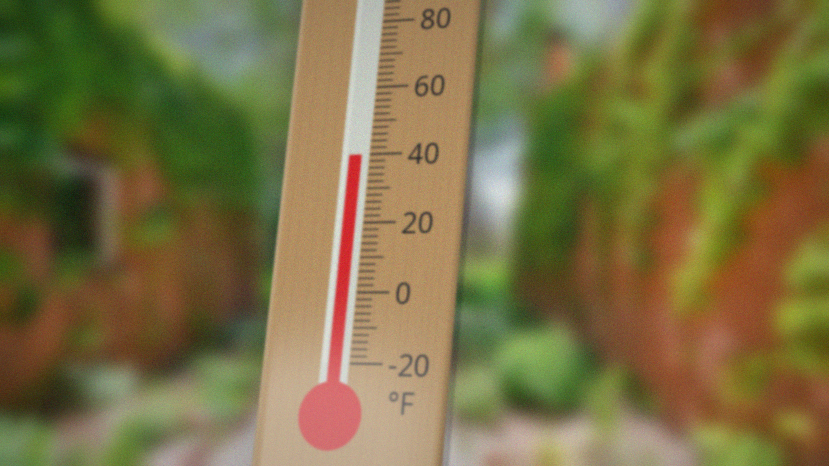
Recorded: 40 °F
